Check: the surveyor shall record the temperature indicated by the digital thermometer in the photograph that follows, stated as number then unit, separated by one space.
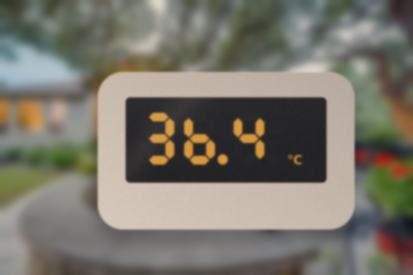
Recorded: 36.4 °C
